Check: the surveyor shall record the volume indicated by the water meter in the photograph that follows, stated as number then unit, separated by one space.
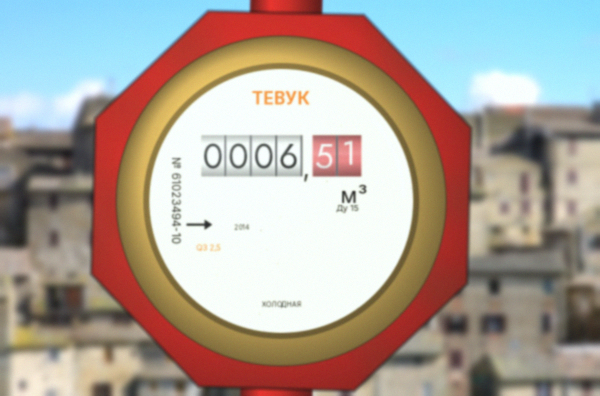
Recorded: 6.51 m³
